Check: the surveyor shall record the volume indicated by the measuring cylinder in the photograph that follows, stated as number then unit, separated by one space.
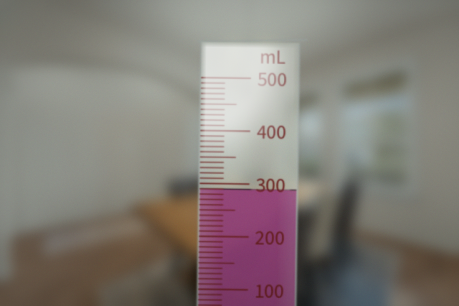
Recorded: 290 mL
